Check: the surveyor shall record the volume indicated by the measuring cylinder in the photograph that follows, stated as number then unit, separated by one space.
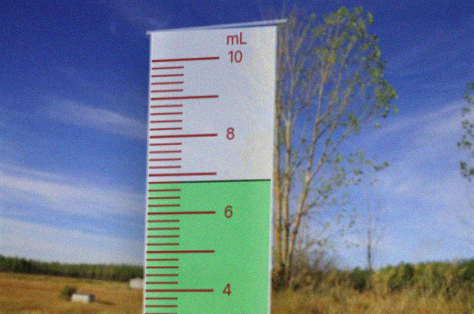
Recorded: 6.8 mL
